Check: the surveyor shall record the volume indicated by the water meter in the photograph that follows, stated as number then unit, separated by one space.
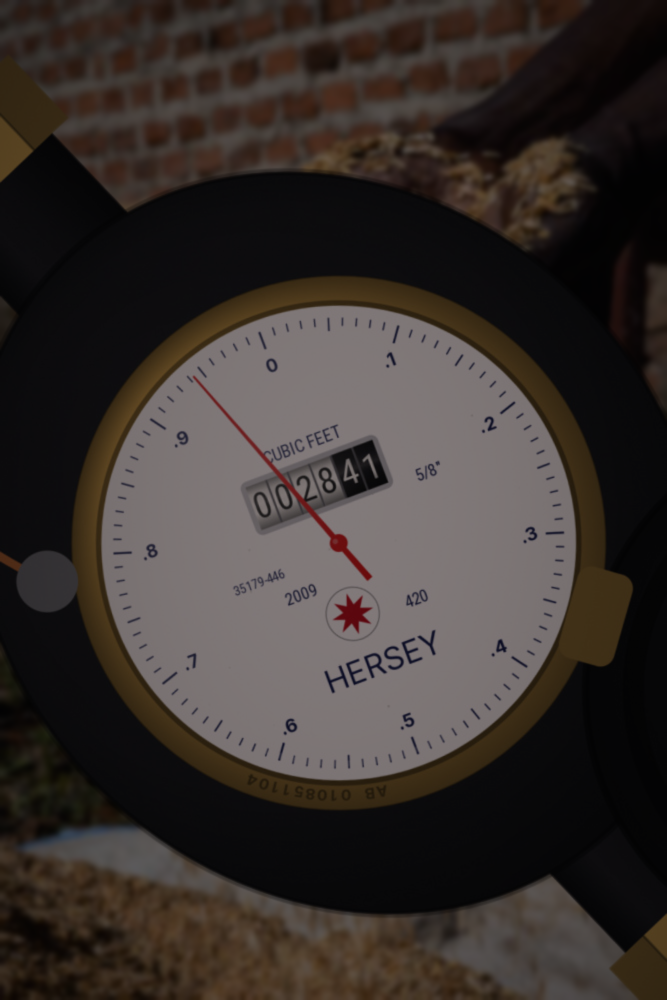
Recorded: 2840.94 ft³
